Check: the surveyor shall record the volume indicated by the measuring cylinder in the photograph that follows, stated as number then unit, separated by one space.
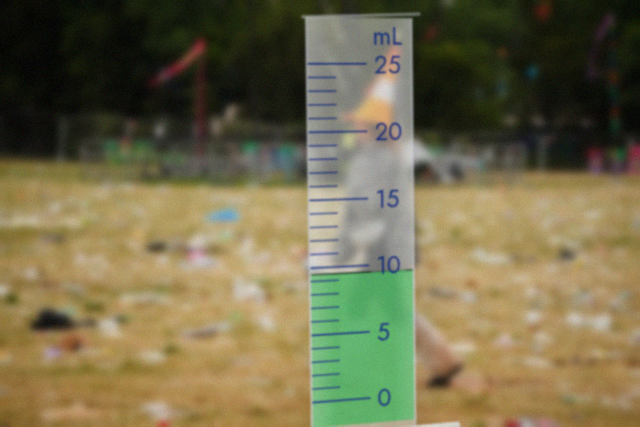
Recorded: 9.5 mL
